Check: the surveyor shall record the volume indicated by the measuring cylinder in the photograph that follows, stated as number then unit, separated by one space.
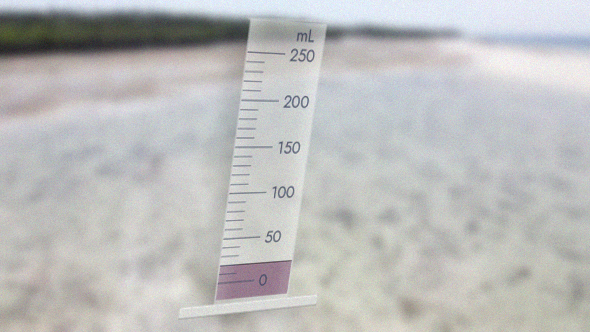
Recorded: 20 mL
